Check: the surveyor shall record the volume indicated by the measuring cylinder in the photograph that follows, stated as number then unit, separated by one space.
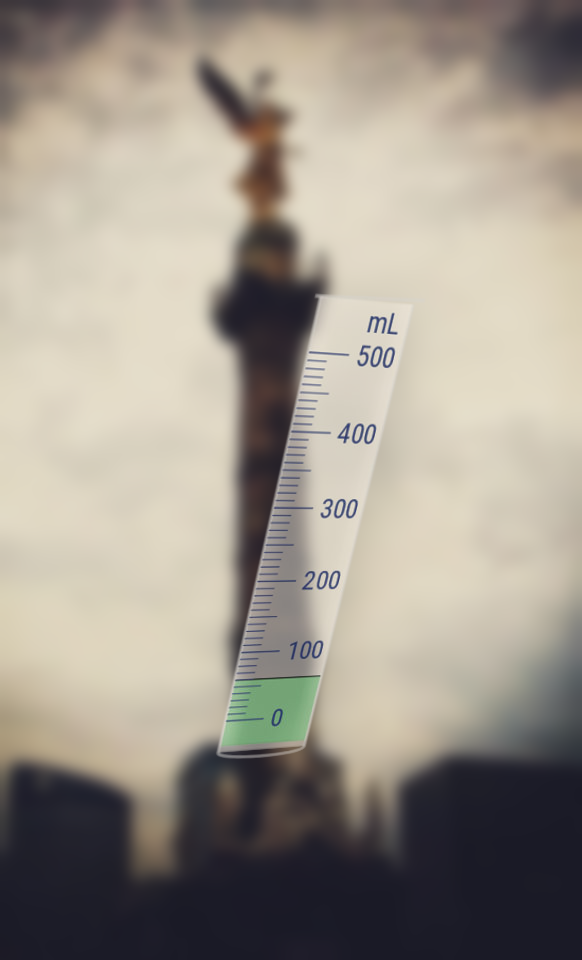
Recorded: 60 mL
